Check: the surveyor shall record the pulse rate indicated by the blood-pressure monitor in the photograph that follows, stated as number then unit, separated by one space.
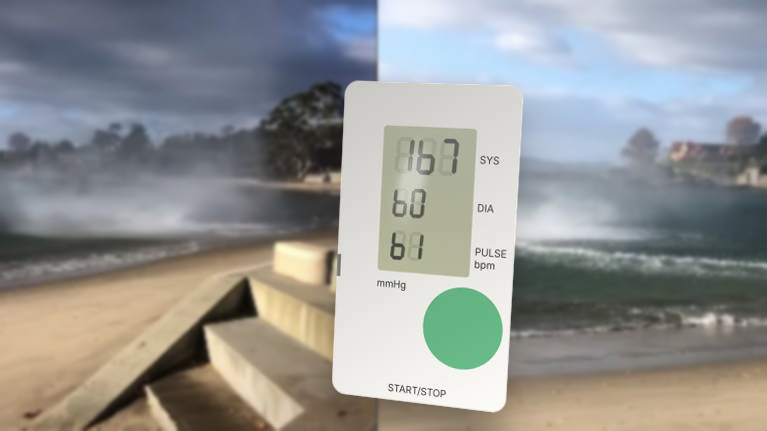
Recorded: 61 bpm
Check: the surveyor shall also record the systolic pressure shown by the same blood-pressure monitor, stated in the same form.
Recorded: 167 mmHg
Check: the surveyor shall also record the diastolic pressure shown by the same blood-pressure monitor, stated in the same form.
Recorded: 60 mmHg
